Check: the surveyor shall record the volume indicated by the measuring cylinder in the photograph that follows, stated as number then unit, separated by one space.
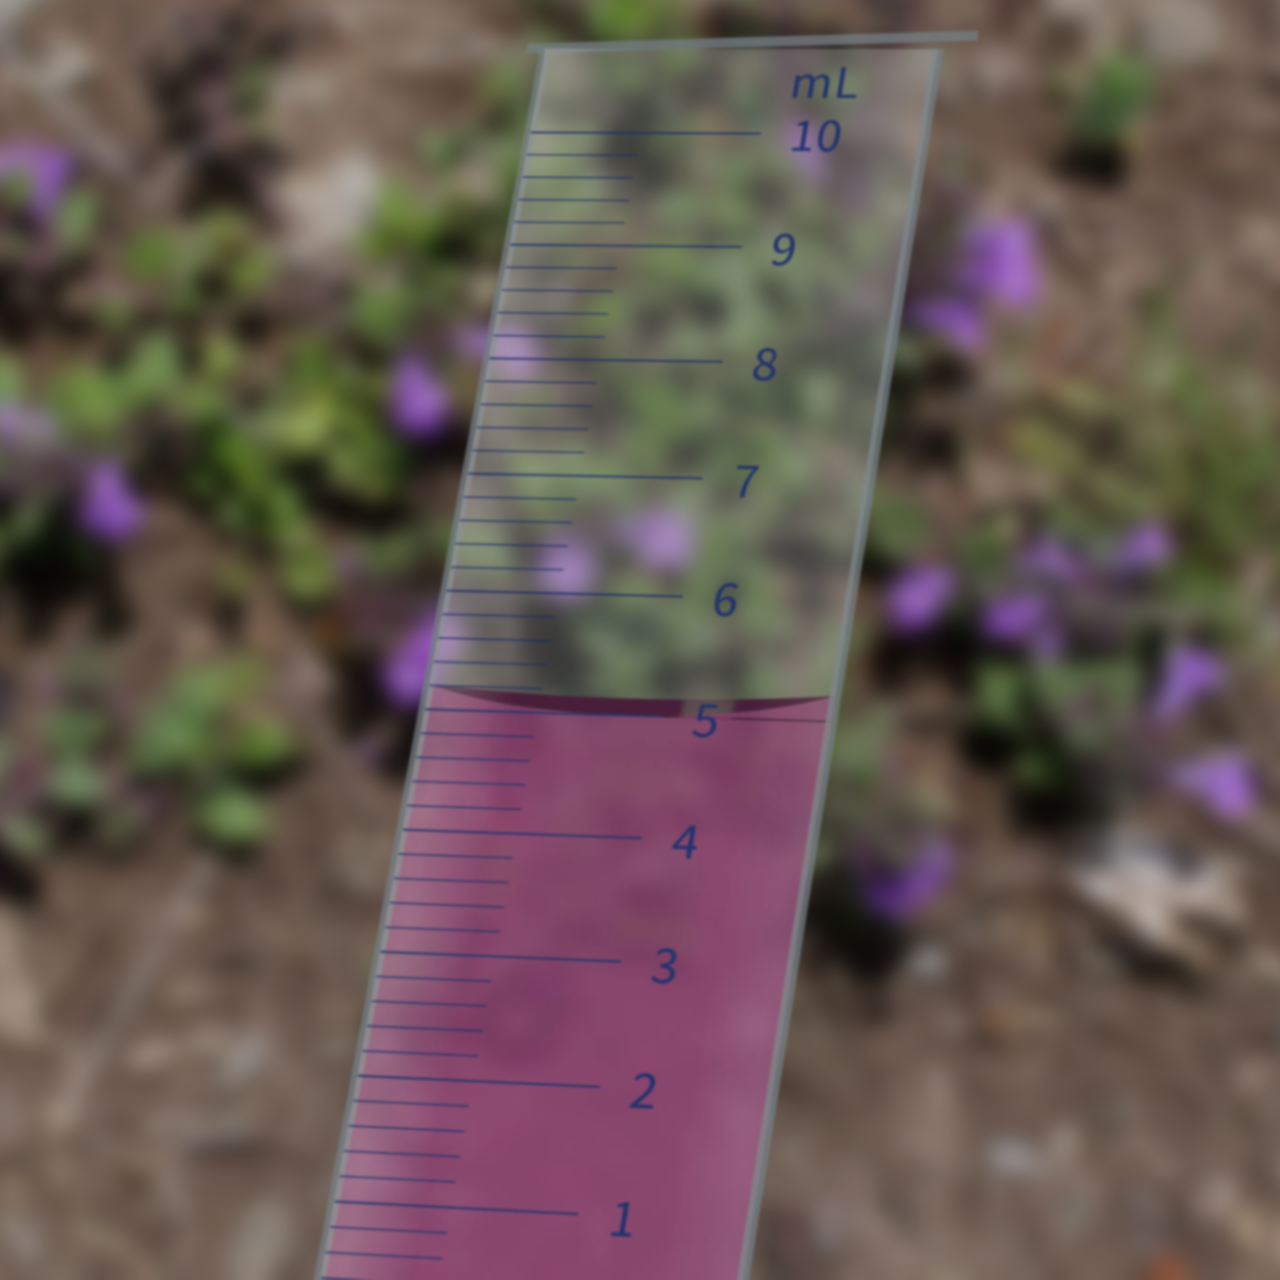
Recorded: 5 mL
